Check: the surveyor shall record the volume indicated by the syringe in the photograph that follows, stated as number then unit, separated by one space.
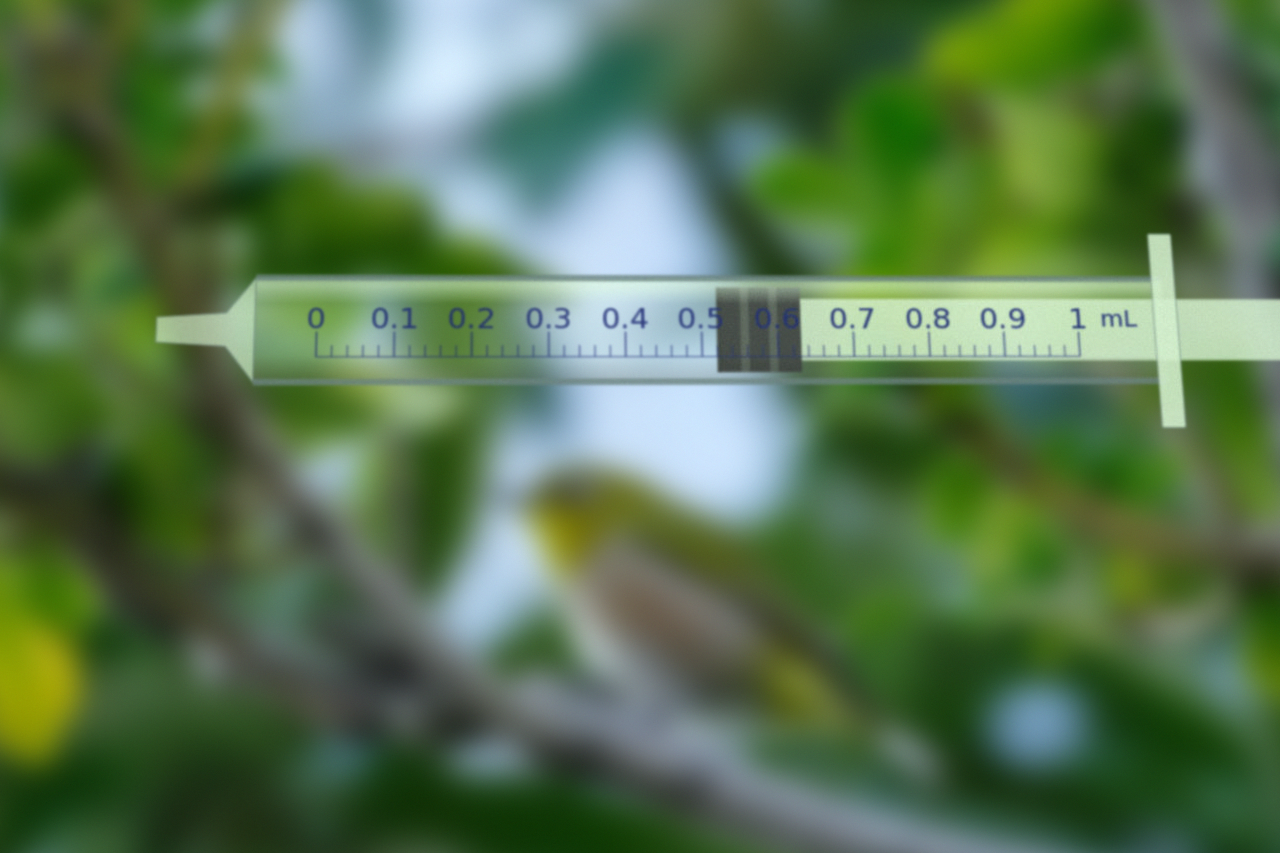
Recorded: 0.52 mL
